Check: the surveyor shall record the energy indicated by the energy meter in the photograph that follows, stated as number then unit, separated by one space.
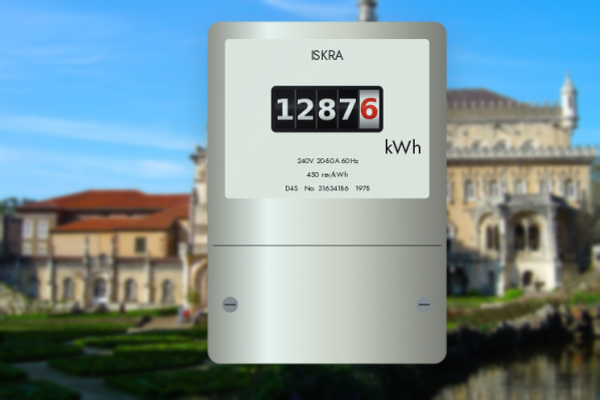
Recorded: 1287.6 kWh
